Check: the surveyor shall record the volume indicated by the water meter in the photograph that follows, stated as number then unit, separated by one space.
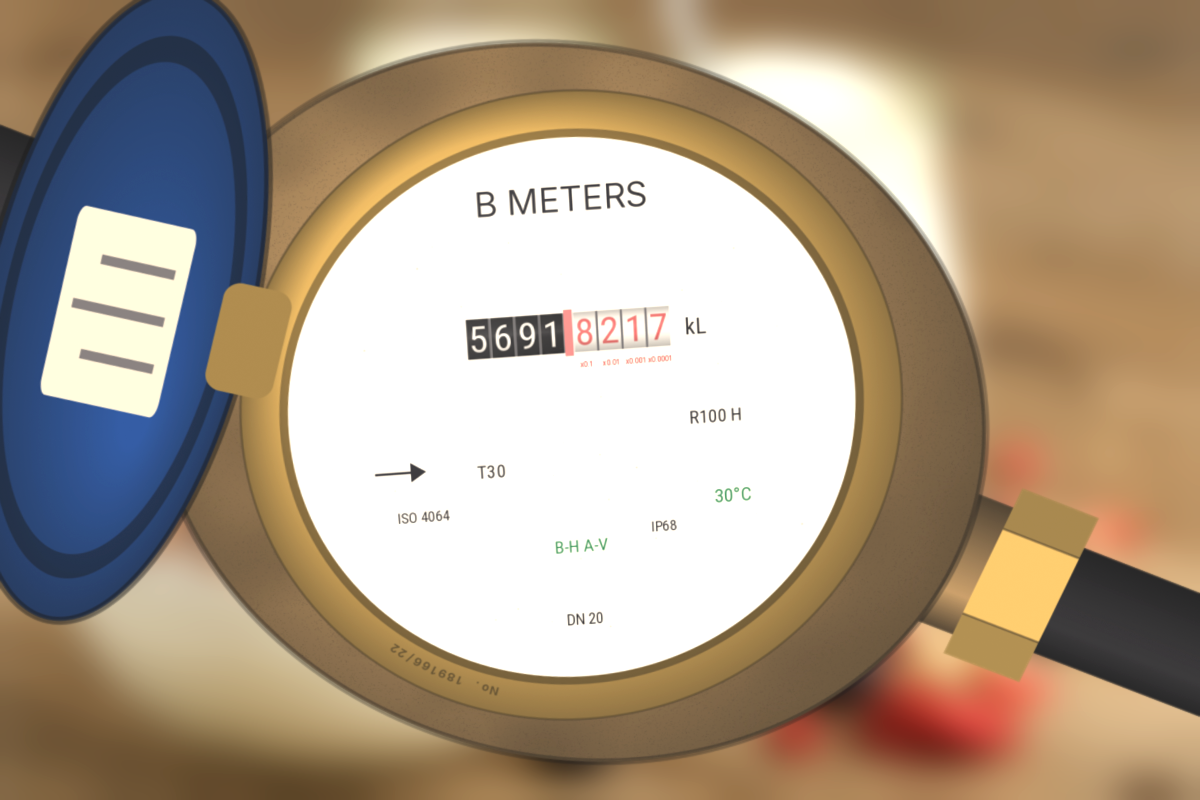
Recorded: 5691.8217 kL
